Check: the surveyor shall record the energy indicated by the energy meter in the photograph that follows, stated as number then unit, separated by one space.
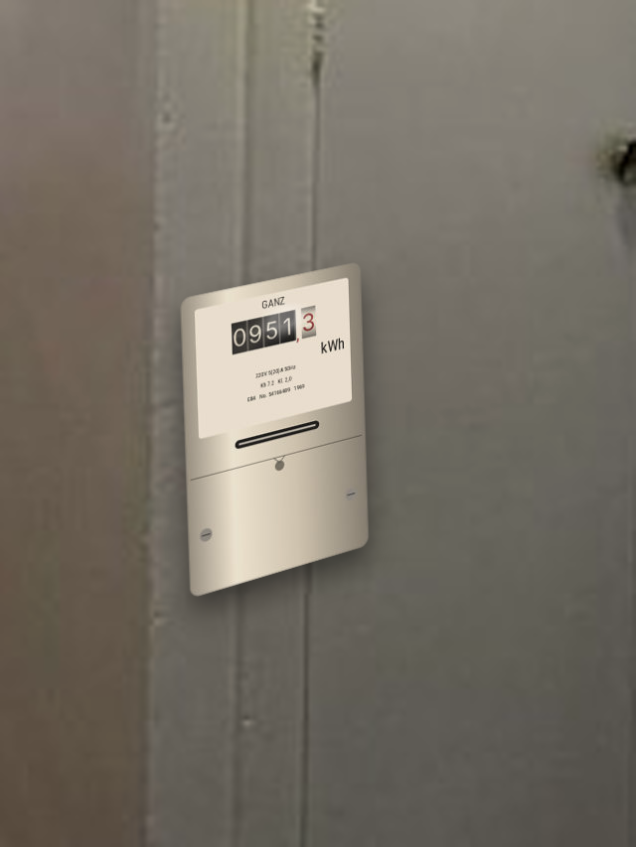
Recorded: 951.3 kWh
